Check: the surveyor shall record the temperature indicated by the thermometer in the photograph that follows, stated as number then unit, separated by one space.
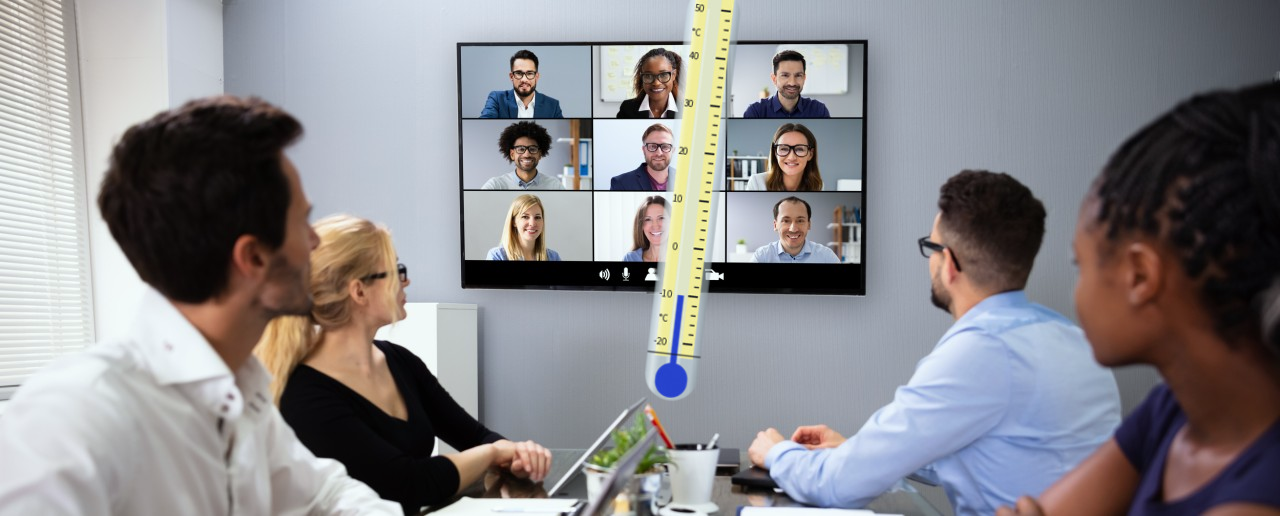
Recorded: -10 °C
